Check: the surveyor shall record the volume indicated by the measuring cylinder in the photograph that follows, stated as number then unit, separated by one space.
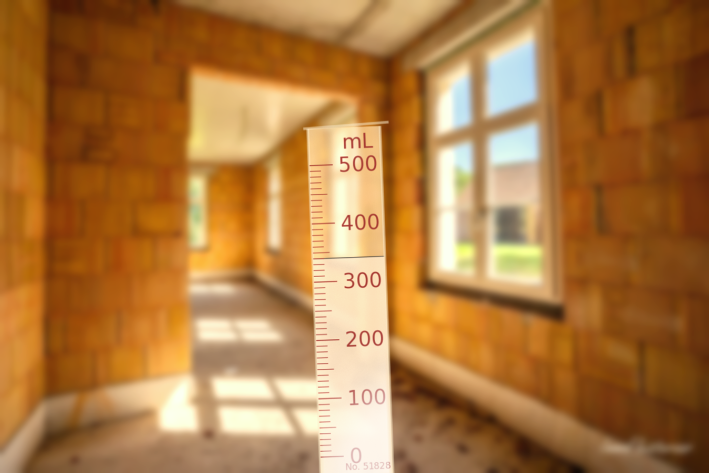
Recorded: 340 mL
